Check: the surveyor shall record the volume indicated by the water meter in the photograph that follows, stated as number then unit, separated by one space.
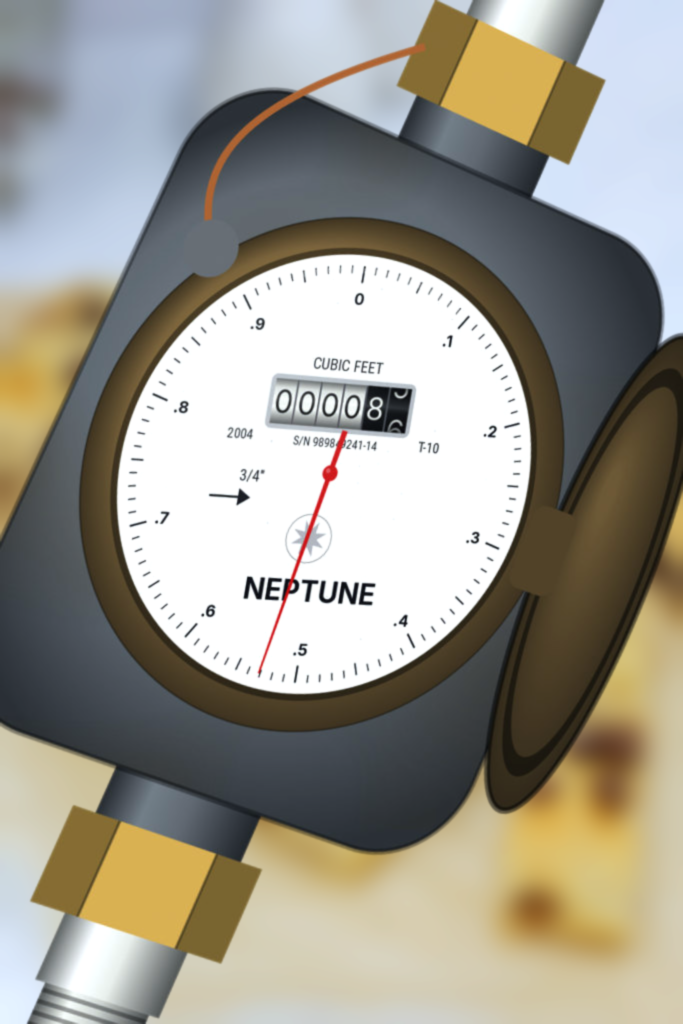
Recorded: 85.53 ft³
